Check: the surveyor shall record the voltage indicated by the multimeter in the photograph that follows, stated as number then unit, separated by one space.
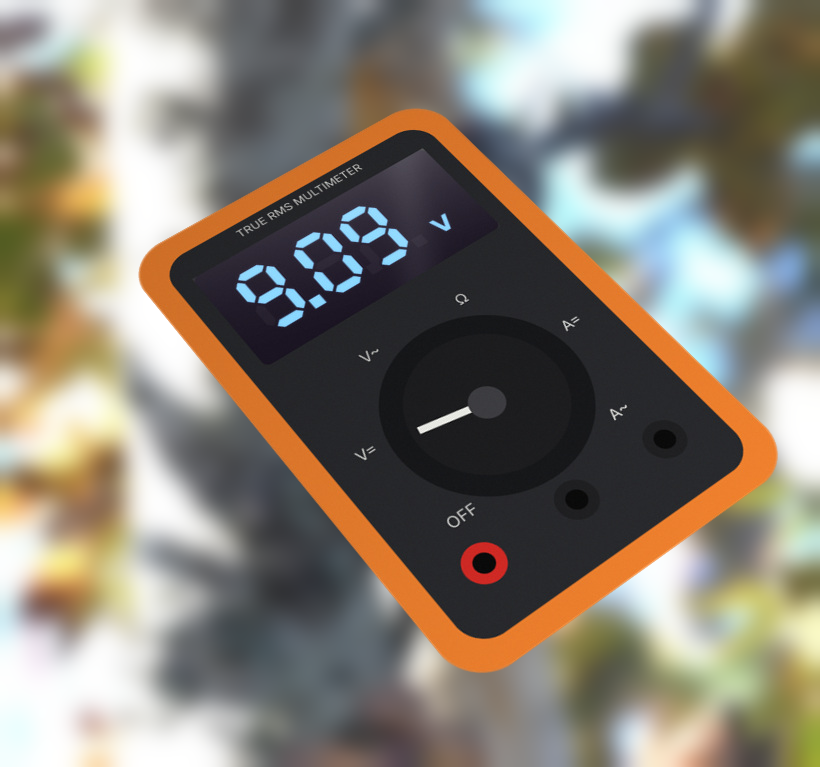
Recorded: 9.09 V
